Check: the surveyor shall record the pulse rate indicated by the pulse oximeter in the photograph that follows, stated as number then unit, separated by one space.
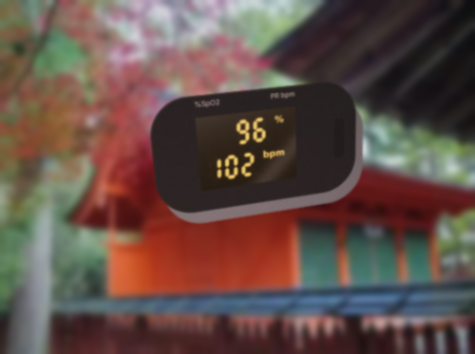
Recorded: 102 bpm
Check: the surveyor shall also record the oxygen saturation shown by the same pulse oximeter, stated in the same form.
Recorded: 96 %
